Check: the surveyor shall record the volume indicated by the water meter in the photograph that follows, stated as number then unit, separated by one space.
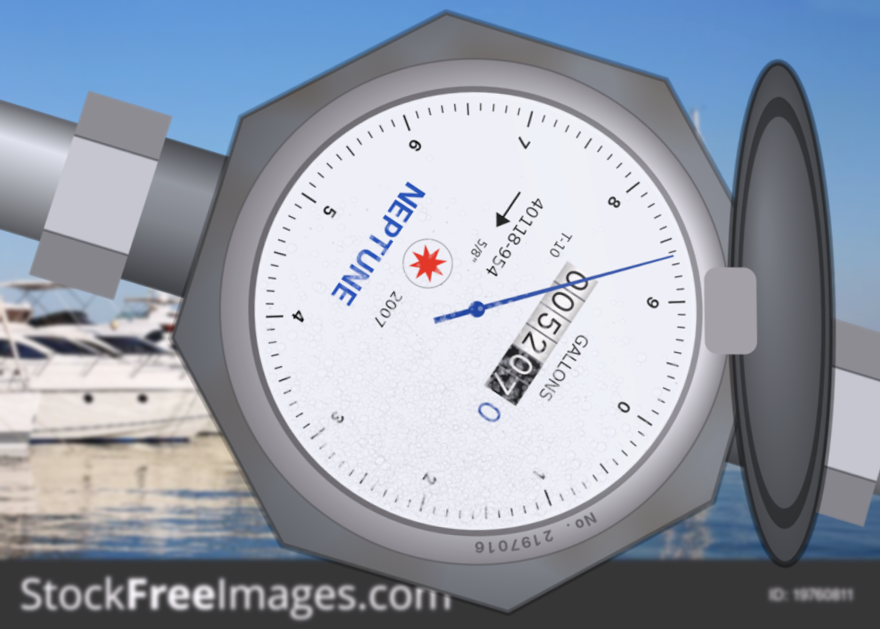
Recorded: 52068.6 gal
